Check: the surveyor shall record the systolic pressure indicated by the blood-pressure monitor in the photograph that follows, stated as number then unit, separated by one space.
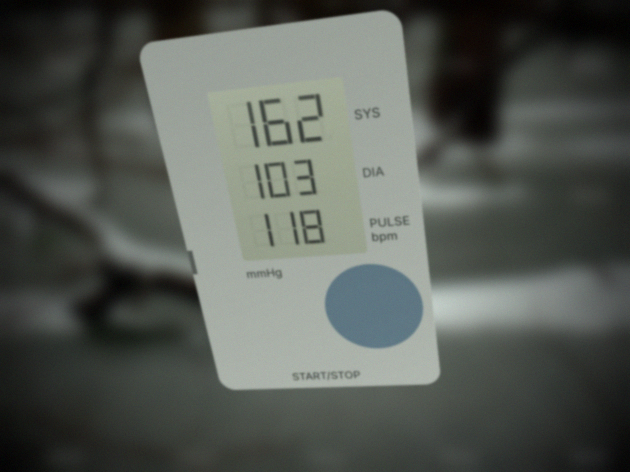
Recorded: 162 mmHg
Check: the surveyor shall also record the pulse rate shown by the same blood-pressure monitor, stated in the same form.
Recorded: 118 bpm
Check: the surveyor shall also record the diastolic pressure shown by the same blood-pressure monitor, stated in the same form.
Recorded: 103 mmHg
